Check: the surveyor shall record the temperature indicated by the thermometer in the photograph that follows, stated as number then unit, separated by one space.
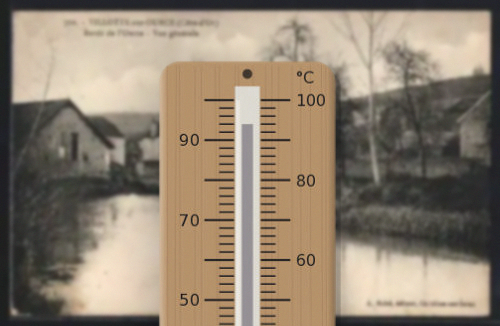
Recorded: 94 °C
